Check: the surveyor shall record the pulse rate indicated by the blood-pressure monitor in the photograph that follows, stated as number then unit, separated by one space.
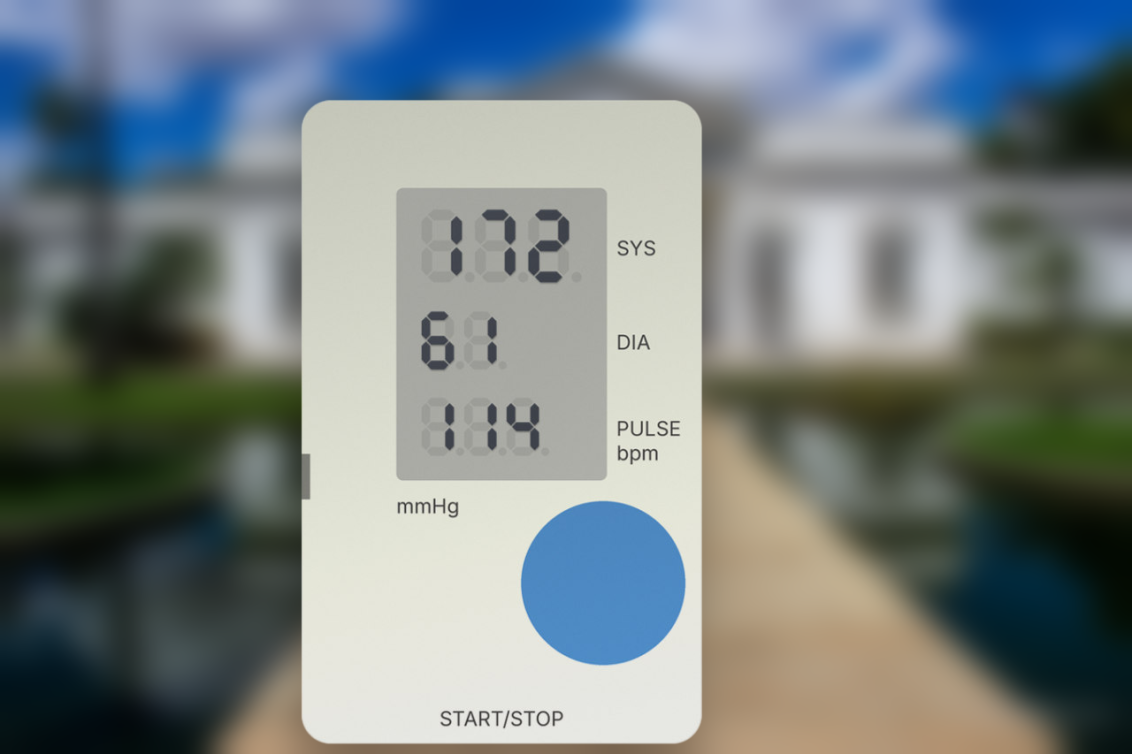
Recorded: 114 bpm
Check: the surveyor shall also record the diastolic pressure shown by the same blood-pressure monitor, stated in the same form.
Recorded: 61 mmHg
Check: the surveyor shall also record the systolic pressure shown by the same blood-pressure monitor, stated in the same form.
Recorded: 172 mmHg
